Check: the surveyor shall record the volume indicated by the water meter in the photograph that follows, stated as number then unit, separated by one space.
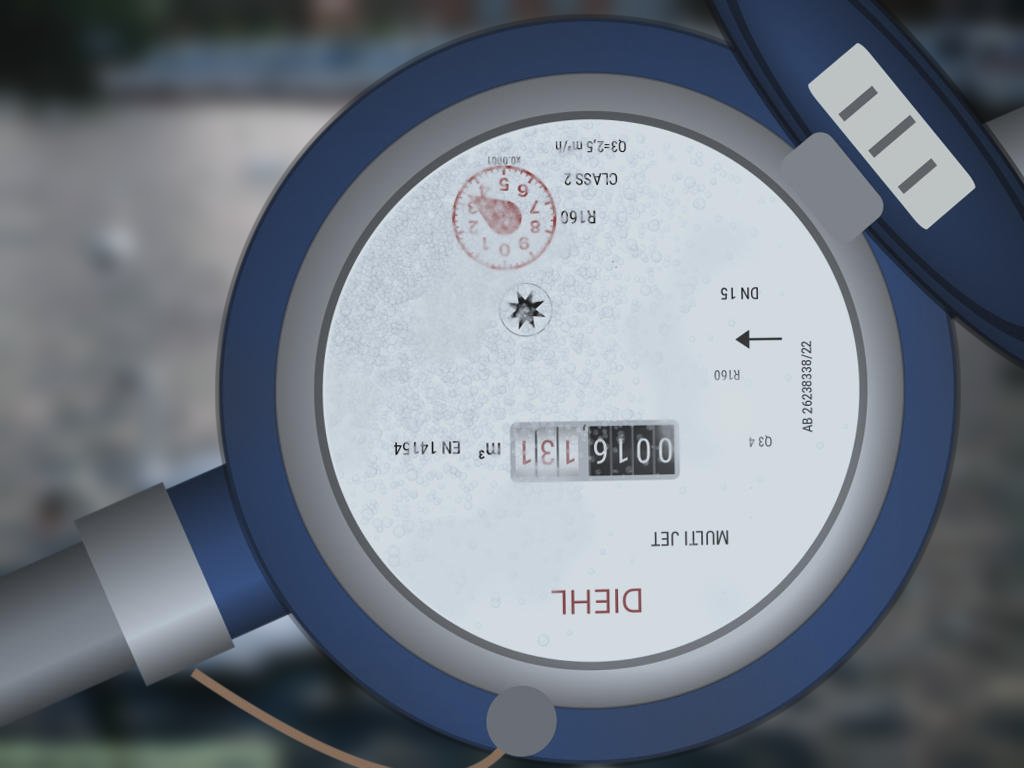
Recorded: 16.1313 m³
